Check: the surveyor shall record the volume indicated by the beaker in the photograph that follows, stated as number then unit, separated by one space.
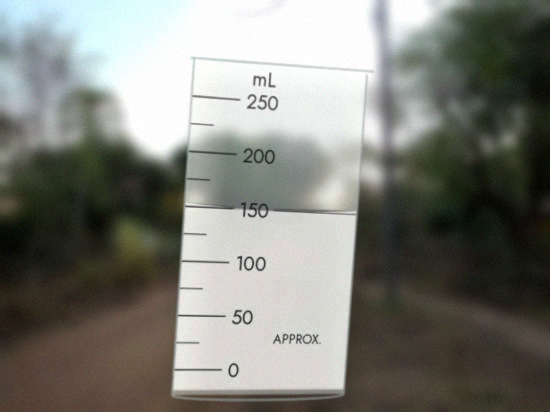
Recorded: 150 mL
